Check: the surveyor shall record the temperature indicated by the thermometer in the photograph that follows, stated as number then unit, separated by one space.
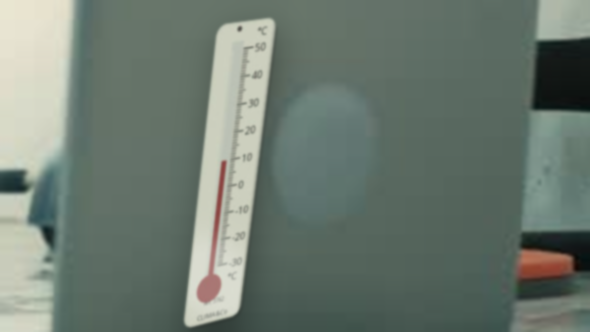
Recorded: 10 °C
